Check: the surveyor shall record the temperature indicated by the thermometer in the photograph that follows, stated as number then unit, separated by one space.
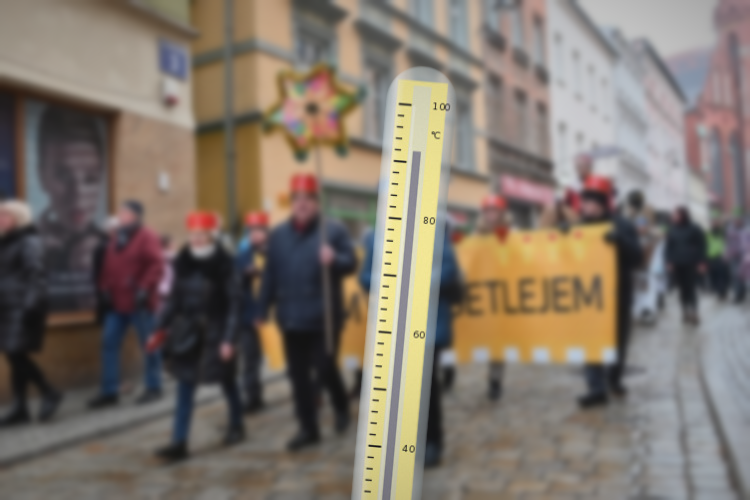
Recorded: 92 °C
